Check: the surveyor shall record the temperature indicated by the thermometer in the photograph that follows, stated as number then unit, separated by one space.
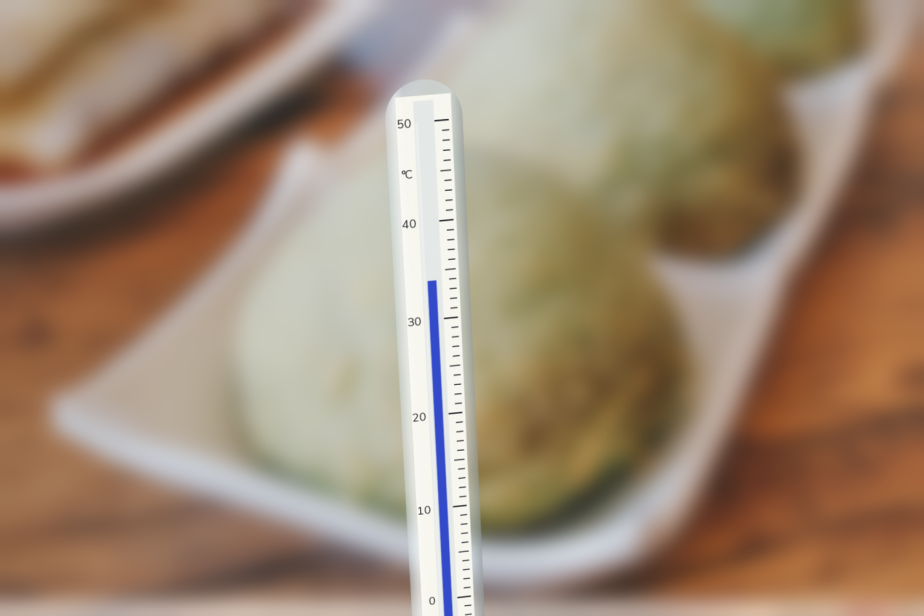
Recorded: 34 °C
